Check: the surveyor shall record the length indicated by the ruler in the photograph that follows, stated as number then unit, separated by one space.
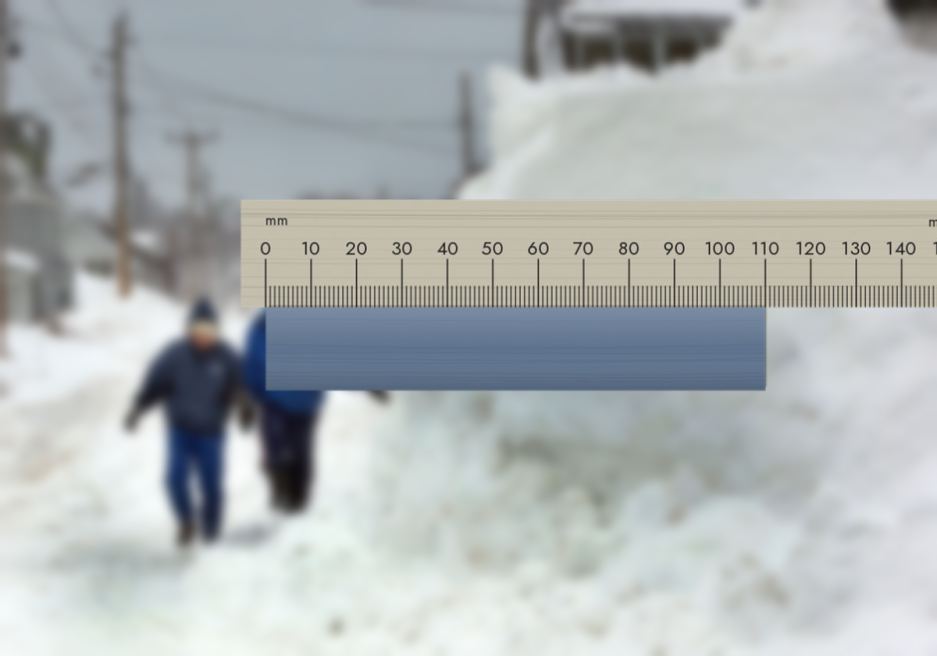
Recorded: 110 mm
